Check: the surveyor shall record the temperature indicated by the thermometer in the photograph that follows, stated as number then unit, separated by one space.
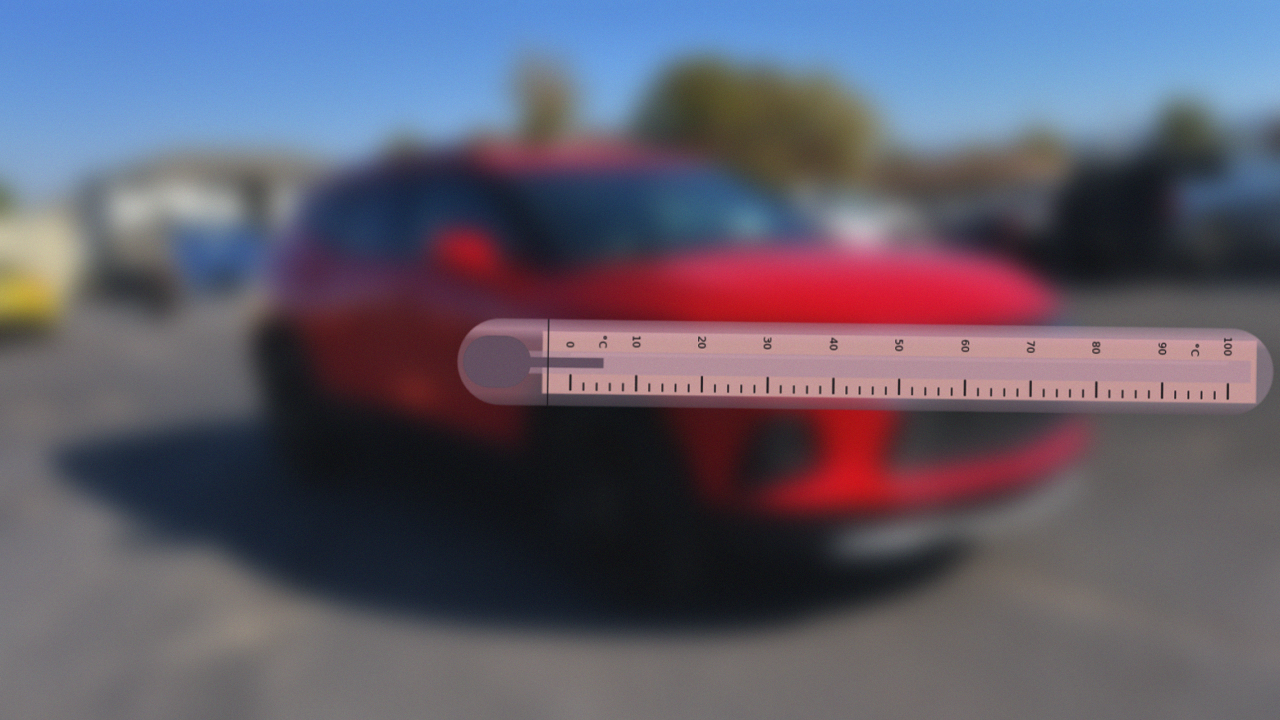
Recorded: 5 °C
